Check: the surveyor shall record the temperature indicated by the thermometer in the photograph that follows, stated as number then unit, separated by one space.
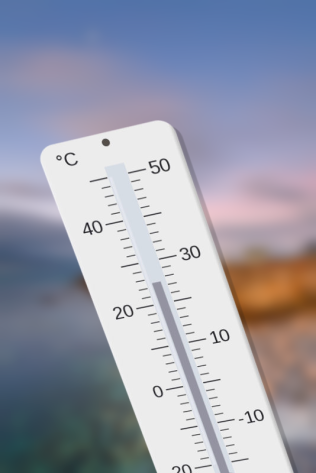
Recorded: 25 °C
